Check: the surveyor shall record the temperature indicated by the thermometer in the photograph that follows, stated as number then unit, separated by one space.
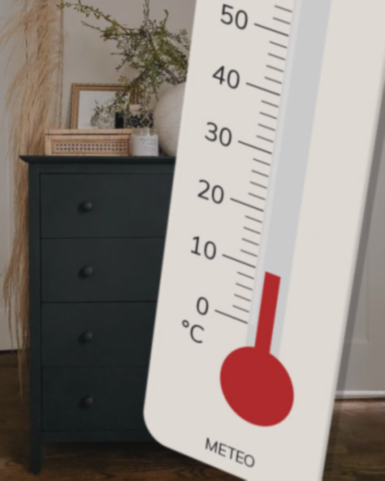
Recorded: 10 °C
